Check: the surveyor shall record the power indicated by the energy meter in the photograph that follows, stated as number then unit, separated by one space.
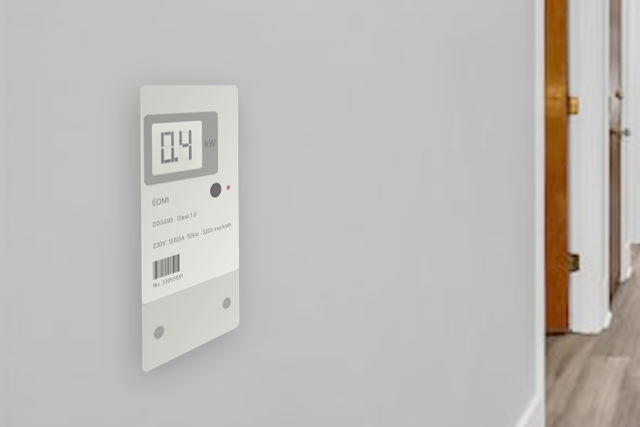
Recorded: 0.4 kW
